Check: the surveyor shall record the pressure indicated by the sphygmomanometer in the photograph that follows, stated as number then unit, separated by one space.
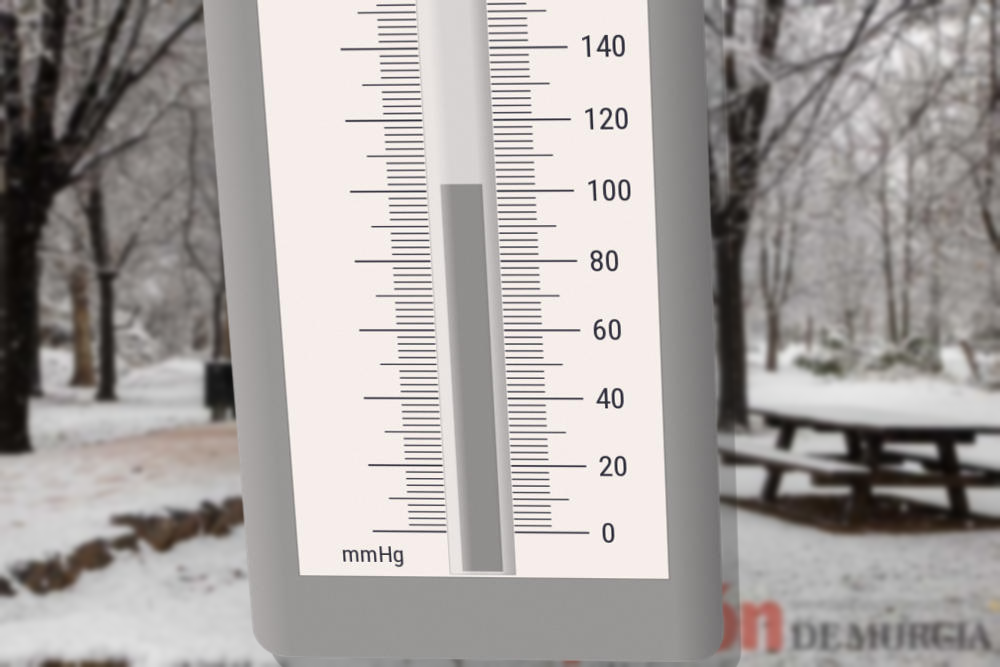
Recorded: 102 mmHg
